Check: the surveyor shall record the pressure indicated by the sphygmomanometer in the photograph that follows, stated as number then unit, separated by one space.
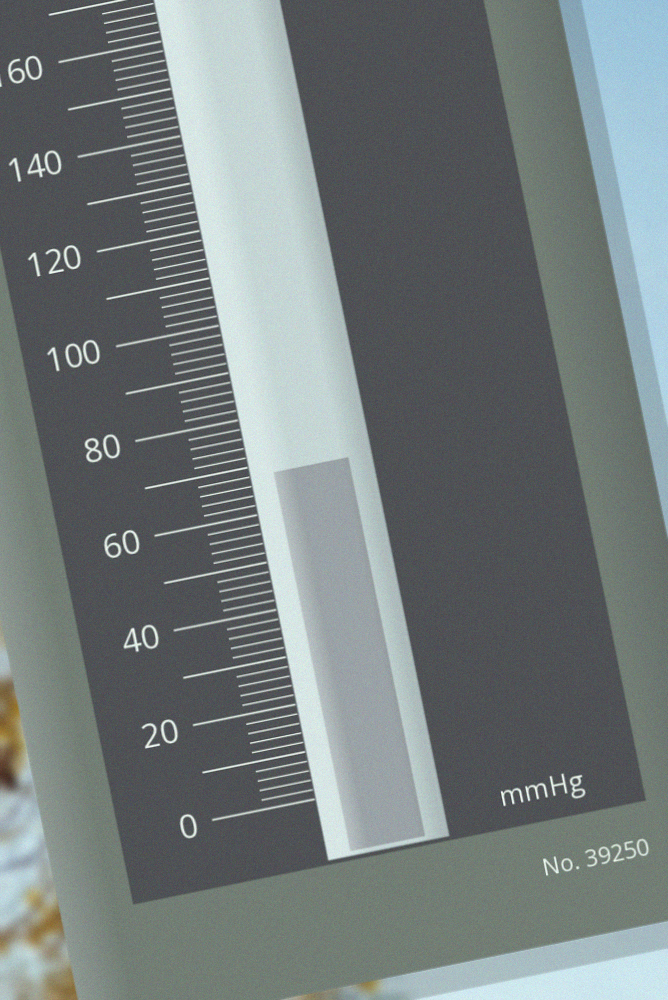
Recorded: 68 mmHg
